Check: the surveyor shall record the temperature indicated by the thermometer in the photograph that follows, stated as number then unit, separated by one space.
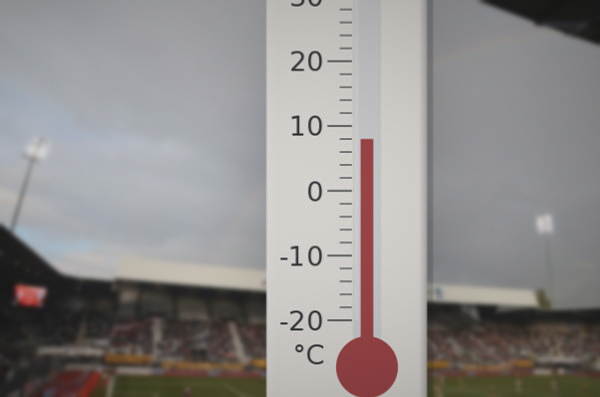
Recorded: 8 °C
